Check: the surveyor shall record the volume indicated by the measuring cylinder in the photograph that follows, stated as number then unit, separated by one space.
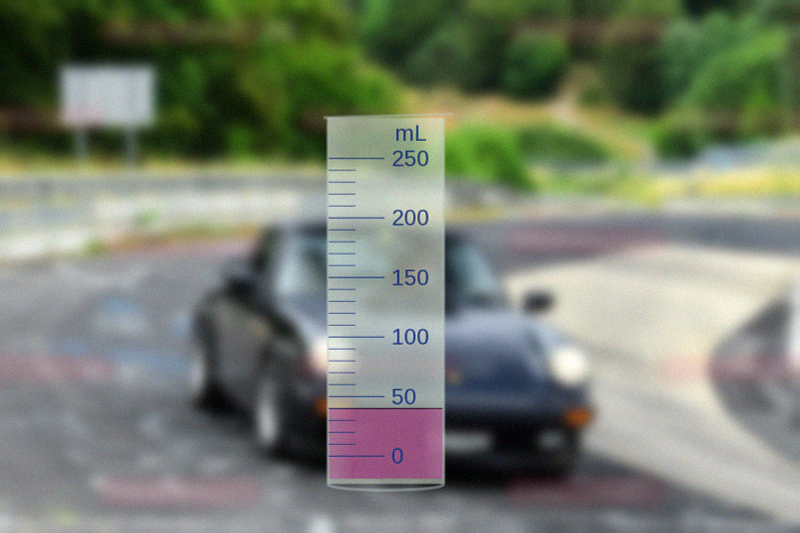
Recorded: 40 mL
